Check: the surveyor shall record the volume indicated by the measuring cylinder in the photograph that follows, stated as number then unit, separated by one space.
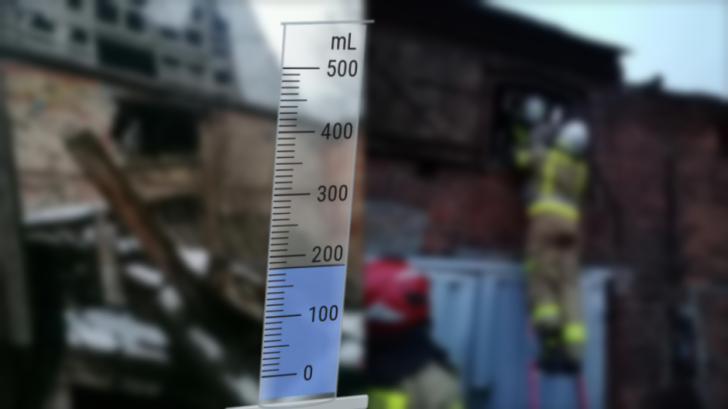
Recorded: 180 mL
